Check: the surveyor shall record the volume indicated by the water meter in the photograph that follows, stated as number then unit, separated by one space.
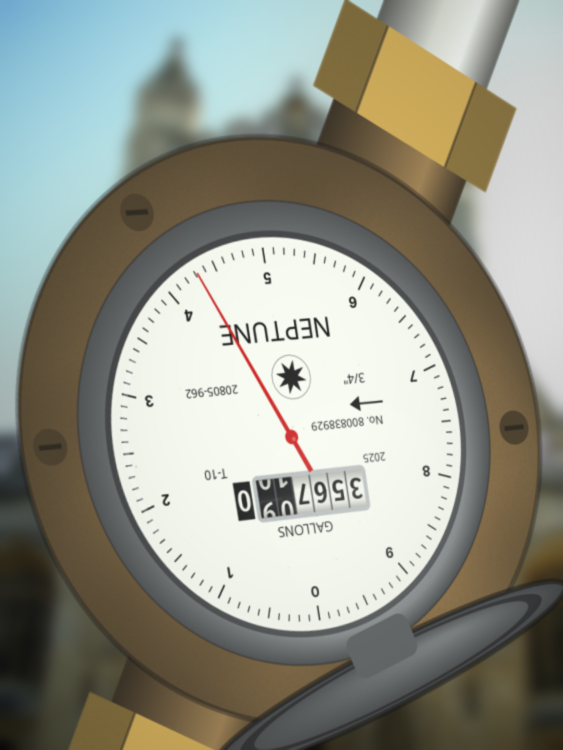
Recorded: 3567094.3 gal
